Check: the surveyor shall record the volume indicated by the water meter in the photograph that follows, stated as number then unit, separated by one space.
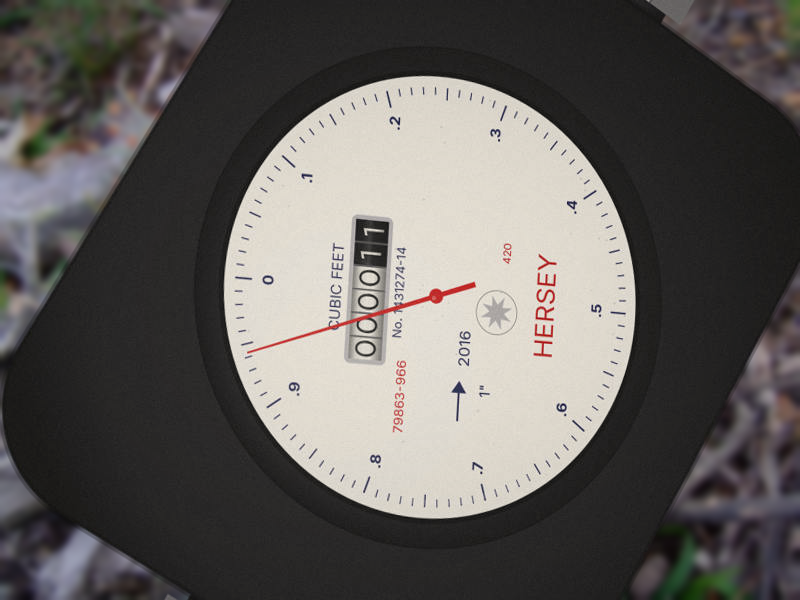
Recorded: 10.94 ft³
